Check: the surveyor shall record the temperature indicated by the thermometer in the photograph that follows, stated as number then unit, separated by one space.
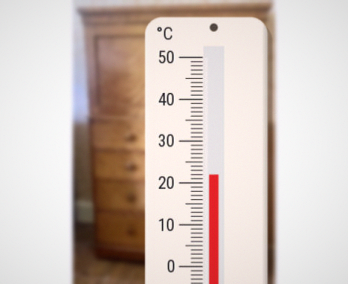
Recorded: 22 °C
